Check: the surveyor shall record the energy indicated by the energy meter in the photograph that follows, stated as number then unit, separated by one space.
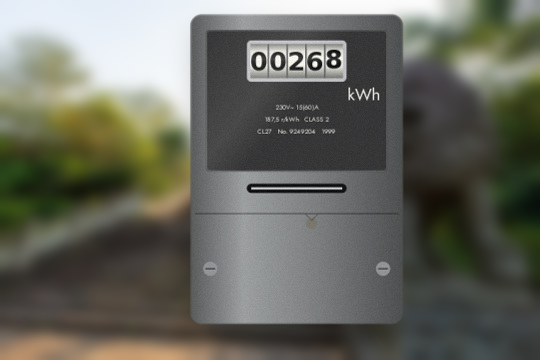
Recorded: 268 kWh
